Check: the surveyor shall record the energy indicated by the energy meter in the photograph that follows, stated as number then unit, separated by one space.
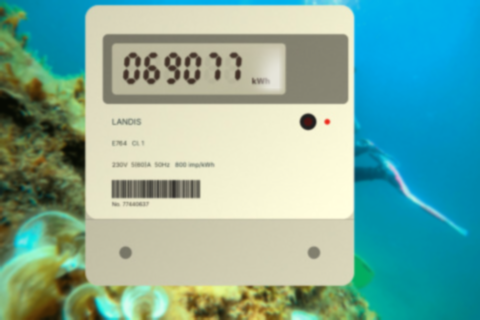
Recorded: 69077 kWh
